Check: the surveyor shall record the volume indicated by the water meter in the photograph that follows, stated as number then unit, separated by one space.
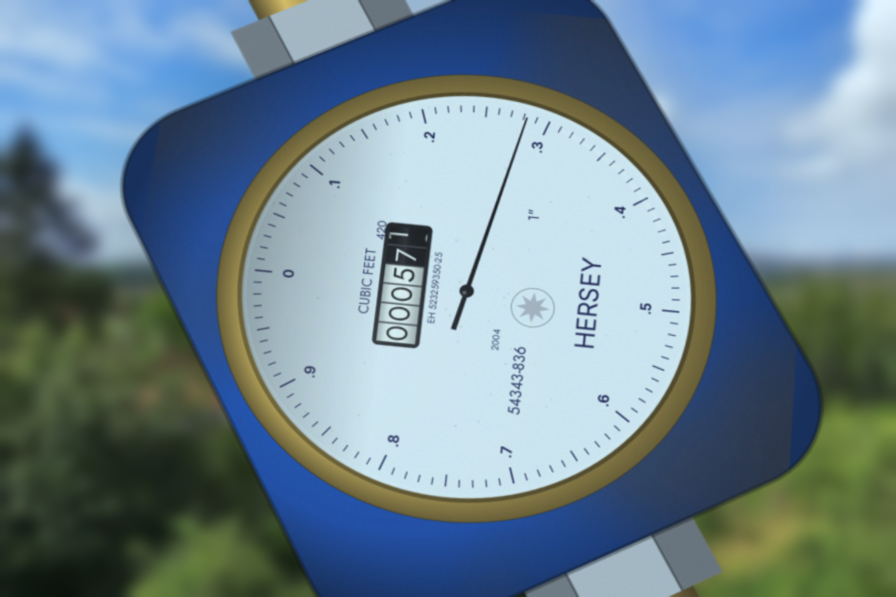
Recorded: 571.28 ft³
